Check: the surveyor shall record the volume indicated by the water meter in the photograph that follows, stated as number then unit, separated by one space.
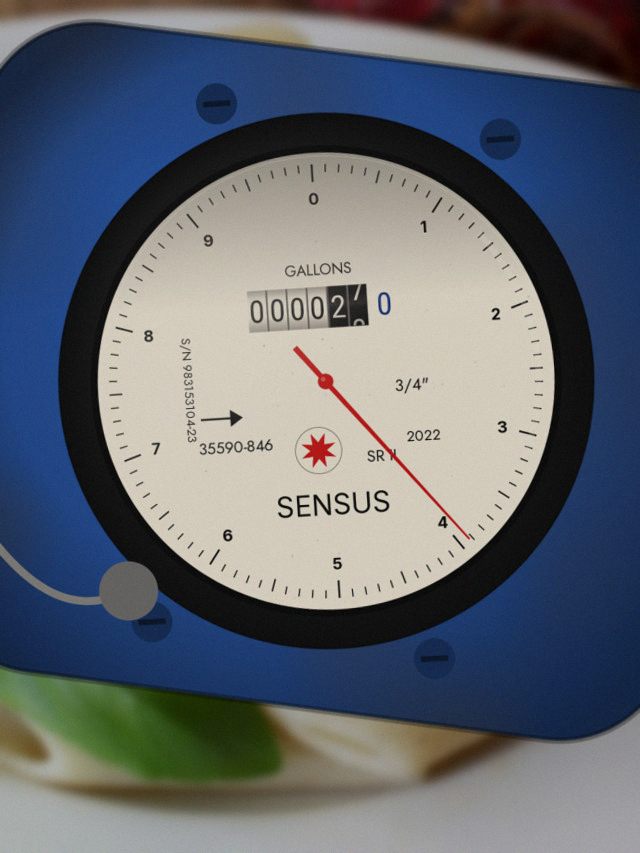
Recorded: 273.9 gal
